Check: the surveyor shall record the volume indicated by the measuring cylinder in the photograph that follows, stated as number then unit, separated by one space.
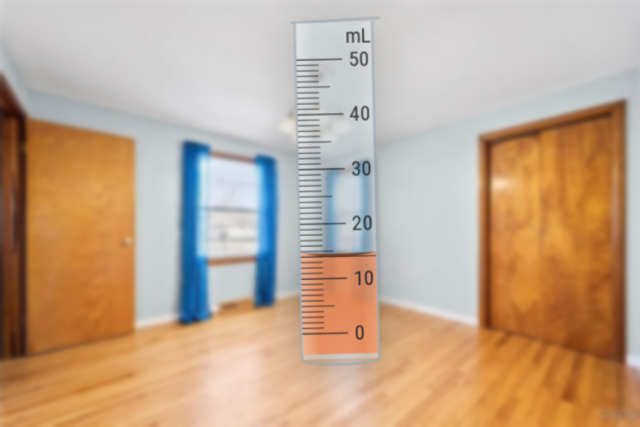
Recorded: 14 mL
